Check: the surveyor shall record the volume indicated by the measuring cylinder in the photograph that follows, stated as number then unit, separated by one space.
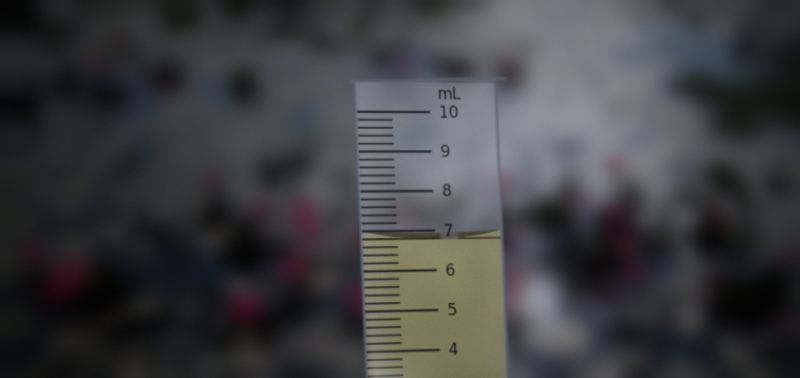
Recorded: 6.8 mL
